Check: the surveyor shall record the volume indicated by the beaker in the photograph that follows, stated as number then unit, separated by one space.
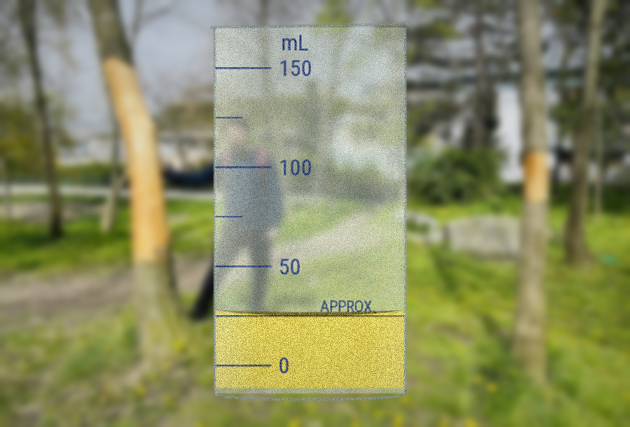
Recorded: 25 mL
